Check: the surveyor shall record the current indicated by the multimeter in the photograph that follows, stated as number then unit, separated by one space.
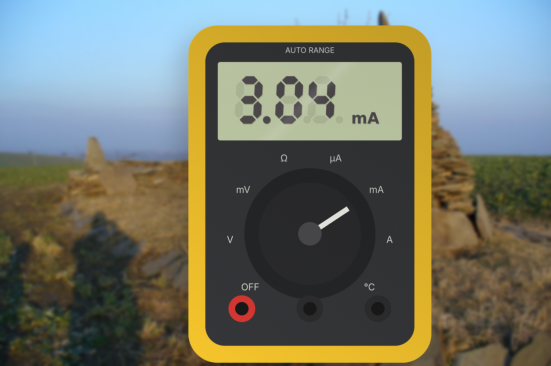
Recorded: 3.04 mA
